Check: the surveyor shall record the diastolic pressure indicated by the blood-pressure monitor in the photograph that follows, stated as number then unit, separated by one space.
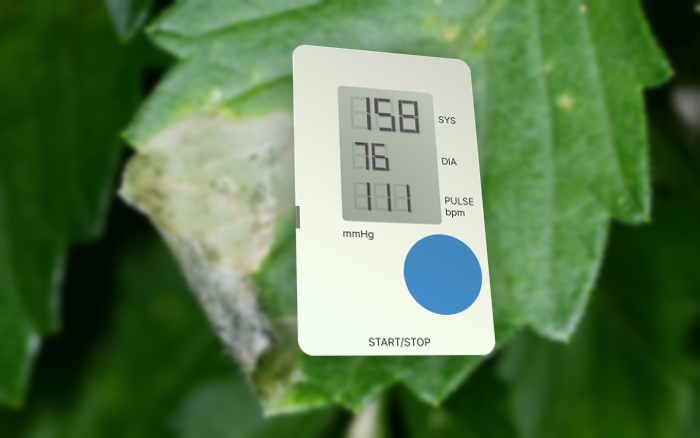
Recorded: 76 mmHg
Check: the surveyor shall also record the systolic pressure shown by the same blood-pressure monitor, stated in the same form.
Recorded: 158 mmHg
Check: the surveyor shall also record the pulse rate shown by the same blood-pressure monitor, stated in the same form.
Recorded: 111 bpm
